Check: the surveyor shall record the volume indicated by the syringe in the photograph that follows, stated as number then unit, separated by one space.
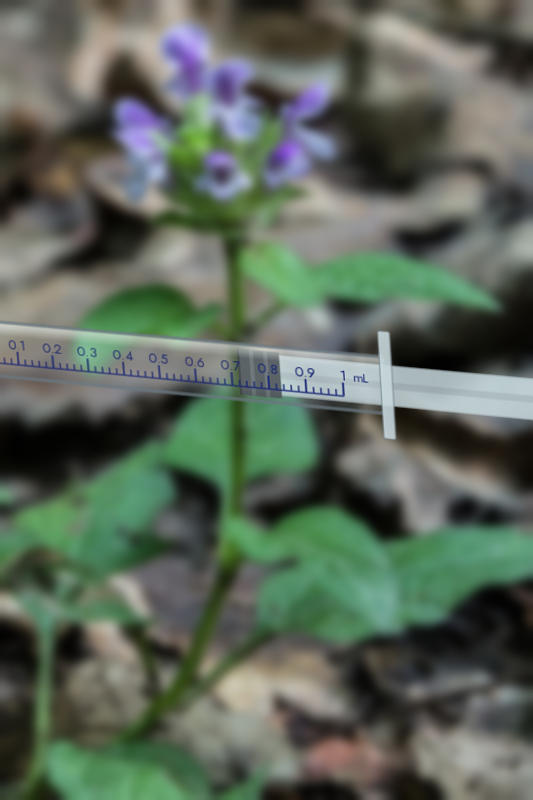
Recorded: 0.72 mL
